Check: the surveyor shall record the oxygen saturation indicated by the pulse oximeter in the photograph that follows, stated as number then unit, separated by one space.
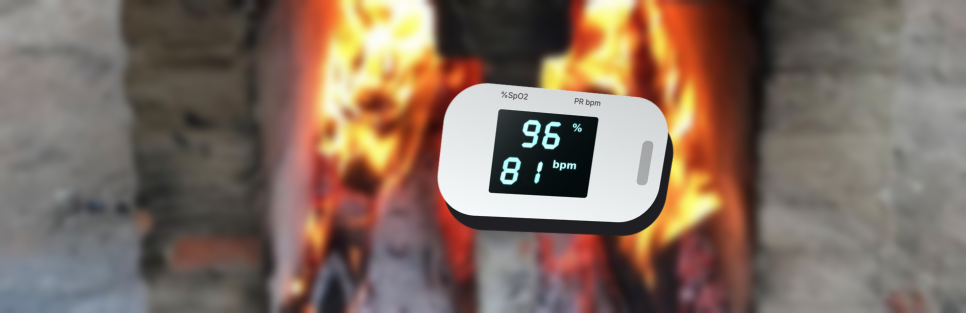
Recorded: 96 %
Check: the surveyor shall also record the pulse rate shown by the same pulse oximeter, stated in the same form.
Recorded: 81 bpm
